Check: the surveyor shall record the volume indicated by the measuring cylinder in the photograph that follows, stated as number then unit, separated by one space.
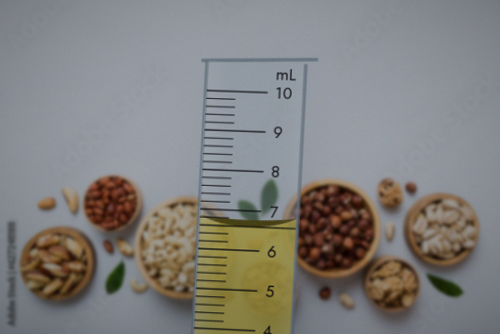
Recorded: 6.6 mL
